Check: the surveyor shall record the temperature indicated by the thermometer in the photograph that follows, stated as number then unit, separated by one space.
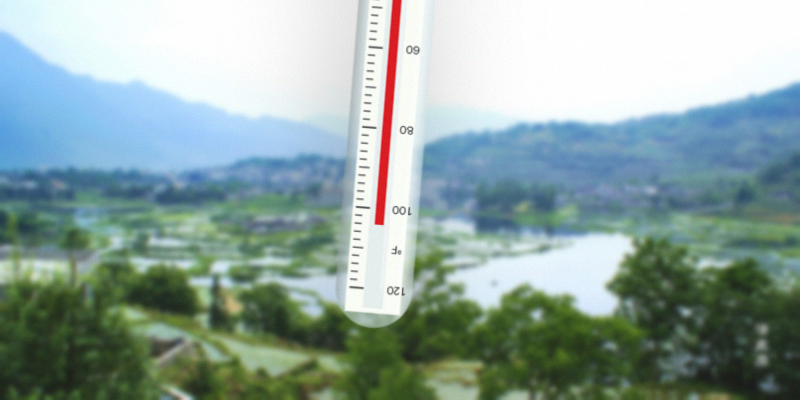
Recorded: 104 °F
